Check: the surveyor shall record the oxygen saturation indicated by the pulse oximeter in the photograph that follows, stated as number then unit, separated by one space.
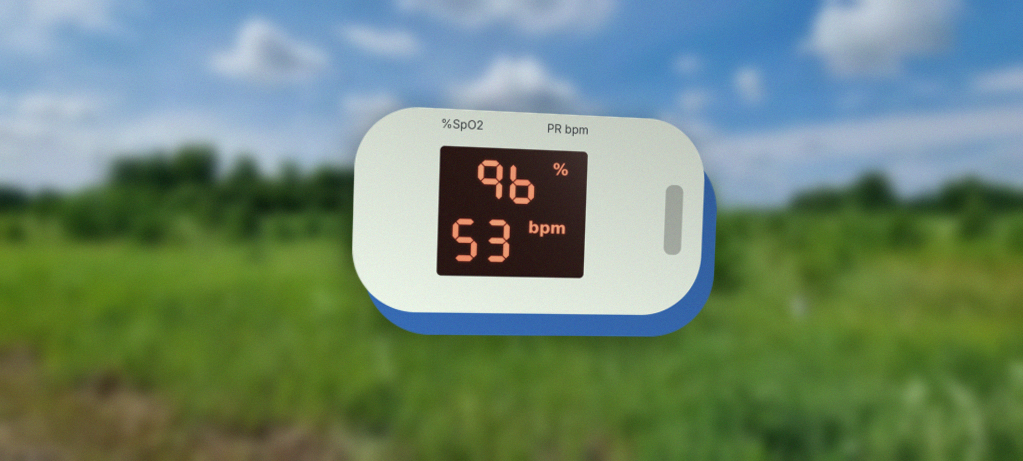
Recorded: 96 %
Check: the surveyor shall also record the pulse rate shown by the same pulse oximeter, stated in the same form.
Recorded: 53 bpm
